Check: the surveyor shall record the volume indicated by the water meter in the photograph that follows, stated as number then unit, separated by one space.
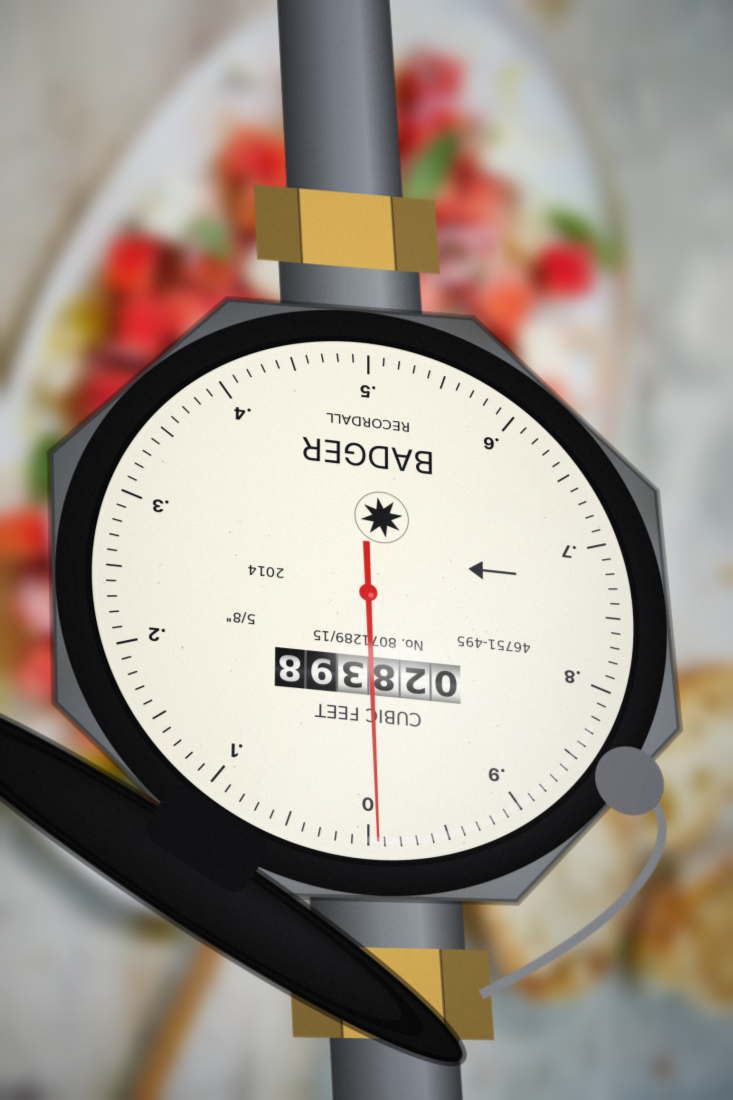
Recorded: 28397.99 ft³
